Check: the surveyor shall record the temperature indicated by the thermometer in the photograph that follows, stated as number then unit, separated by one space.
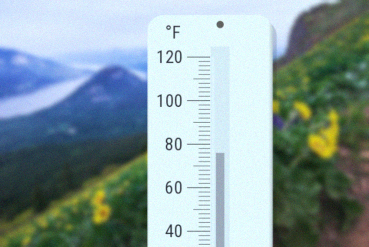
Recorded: 76 °F
